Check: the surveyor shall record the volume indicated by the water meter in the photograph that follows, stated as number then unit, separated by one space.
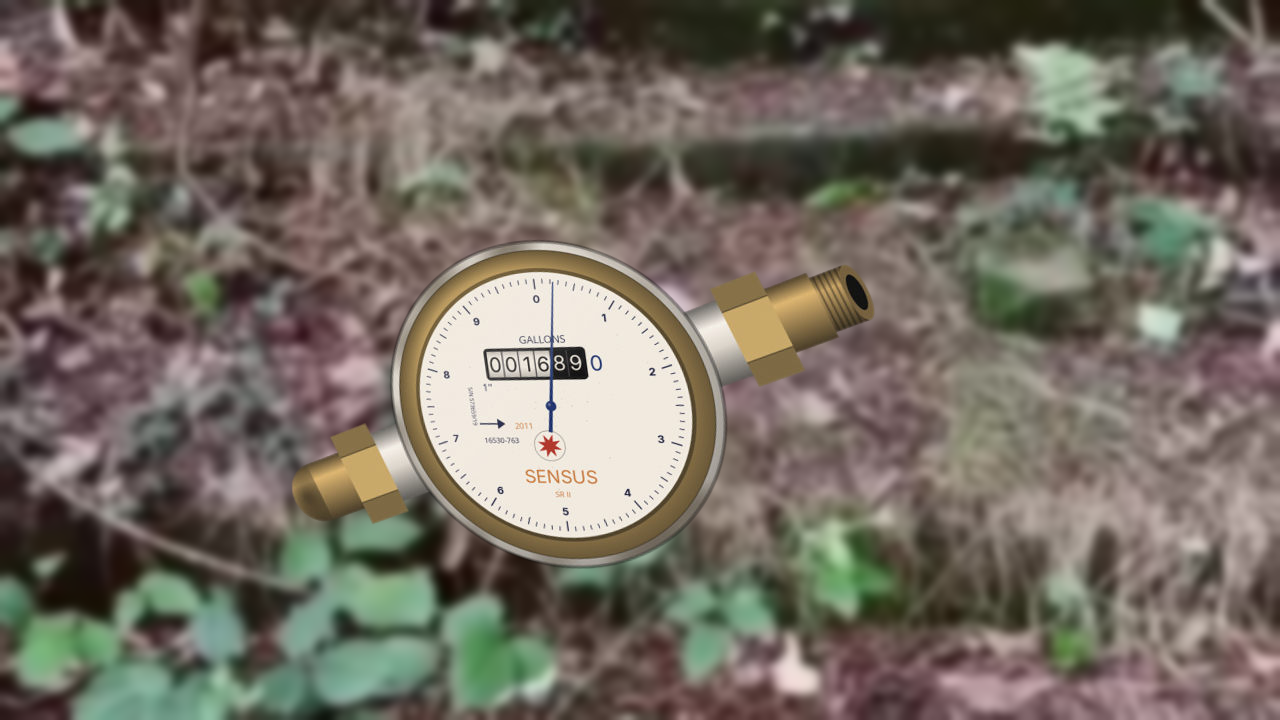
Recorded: 16890.2 gal
